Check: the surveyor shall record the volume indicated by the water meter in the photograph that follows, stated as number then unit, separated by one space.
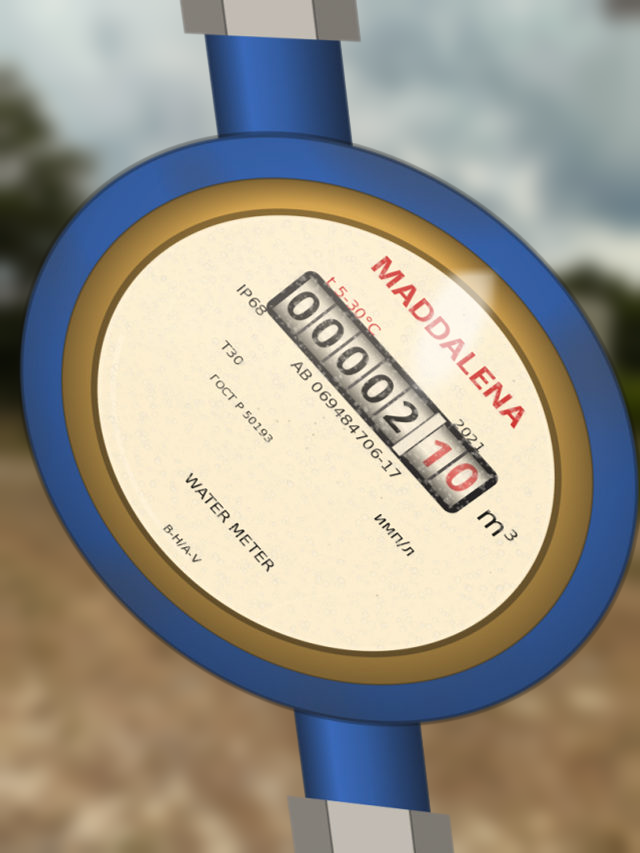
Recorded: 2.10 m³
